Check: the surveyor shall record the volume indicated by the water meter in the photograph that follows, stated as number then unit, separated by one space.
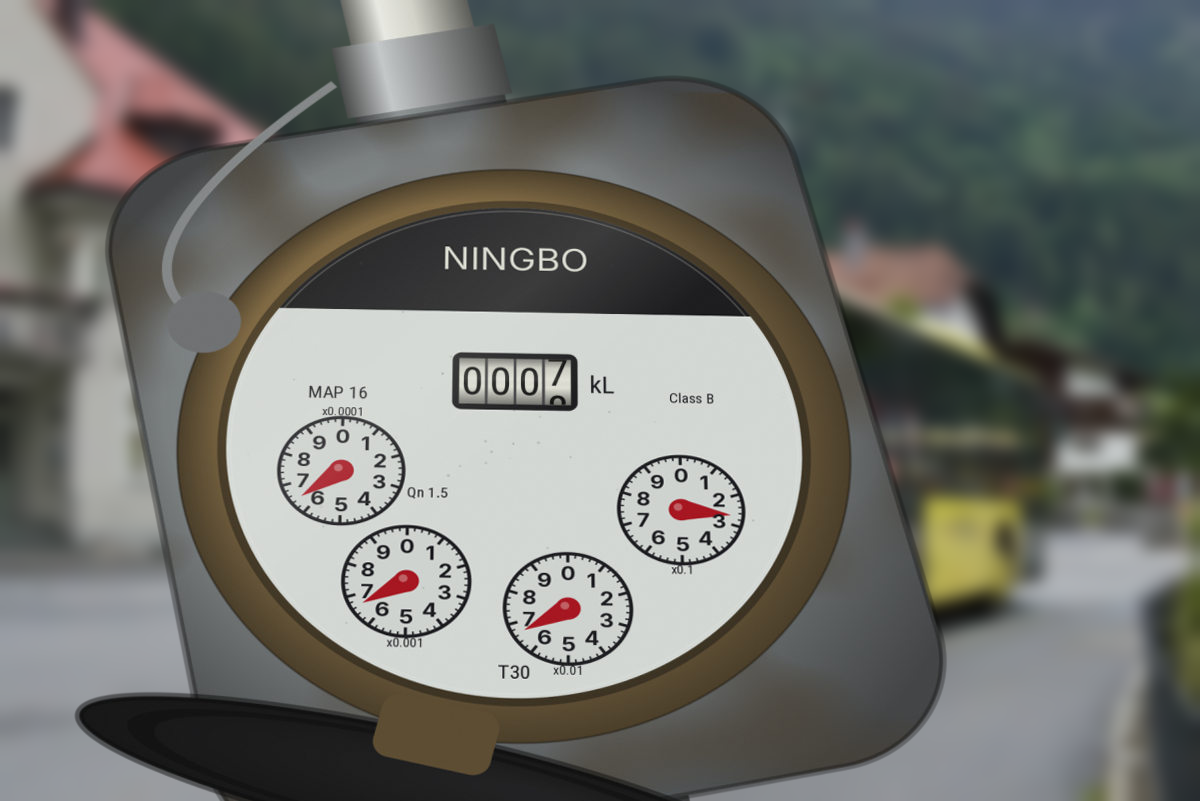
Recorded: 7.2666 kL
